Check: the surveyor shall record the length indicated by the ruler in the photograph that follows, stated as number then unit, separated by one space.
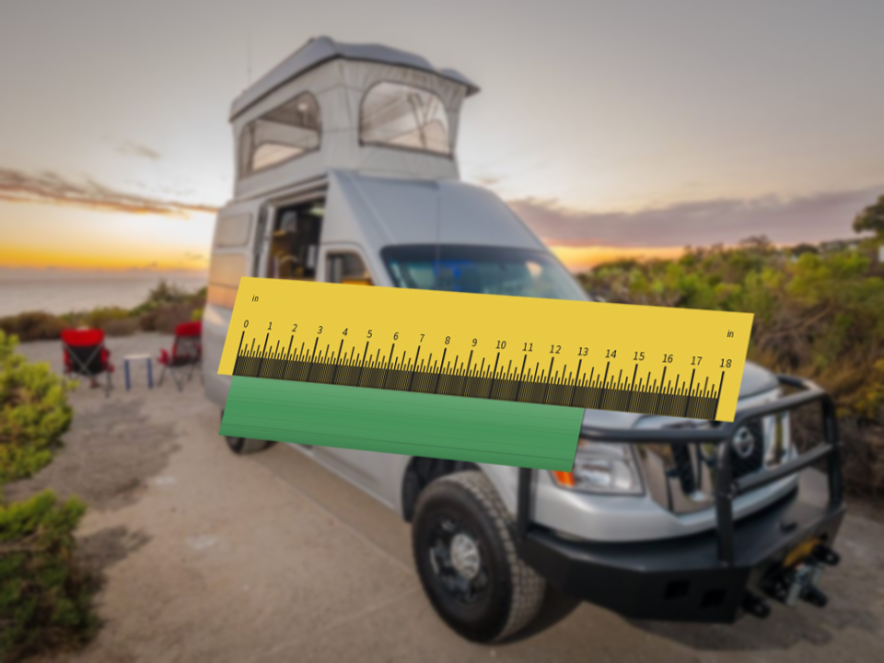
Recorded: 13.5 in
